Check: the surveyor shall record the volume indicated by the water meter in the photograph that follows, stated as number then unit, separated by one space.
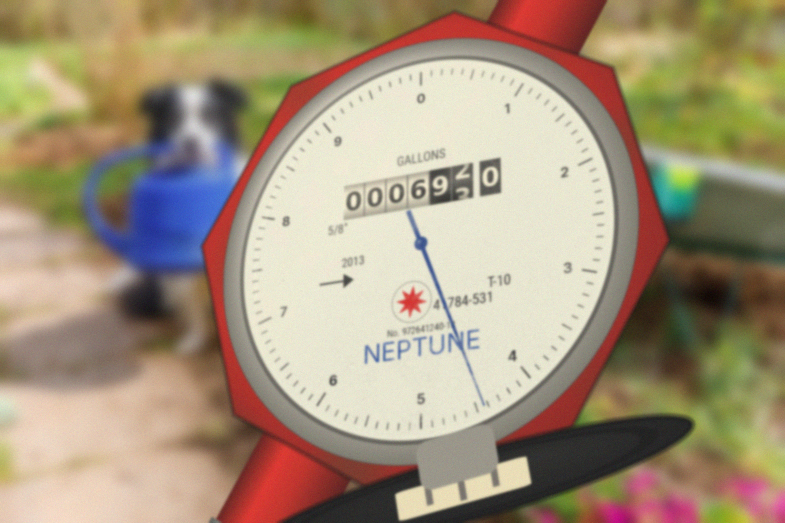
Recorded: 6924.4 gal
